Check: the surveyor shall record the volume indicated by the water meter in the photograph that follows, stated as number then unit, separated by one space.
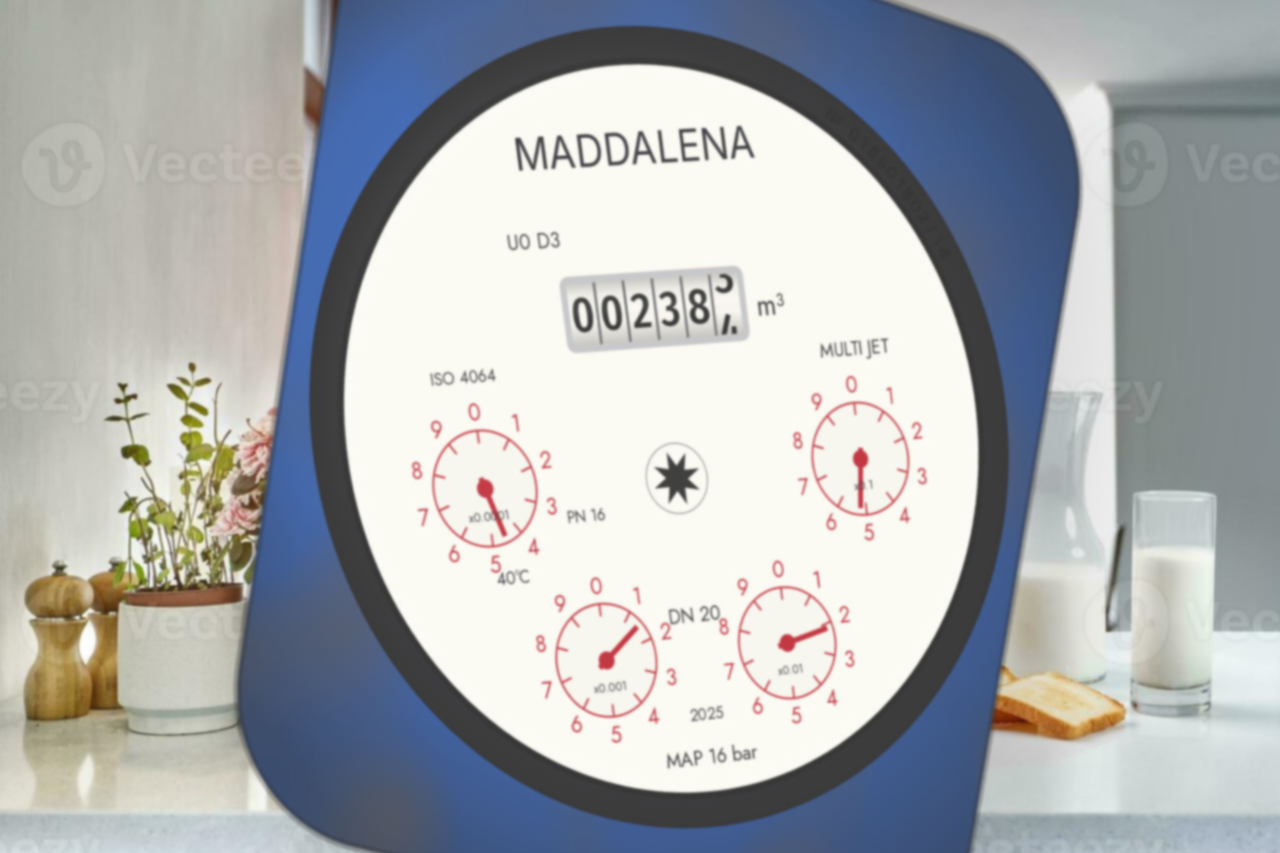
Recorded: 2383.5214 m³
